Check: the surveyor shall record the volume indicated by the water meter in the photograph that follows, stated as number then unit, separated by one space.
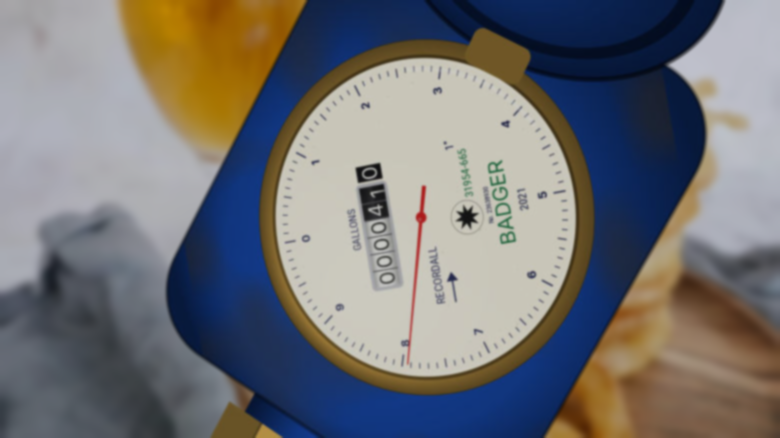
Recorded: 407.9 gal
